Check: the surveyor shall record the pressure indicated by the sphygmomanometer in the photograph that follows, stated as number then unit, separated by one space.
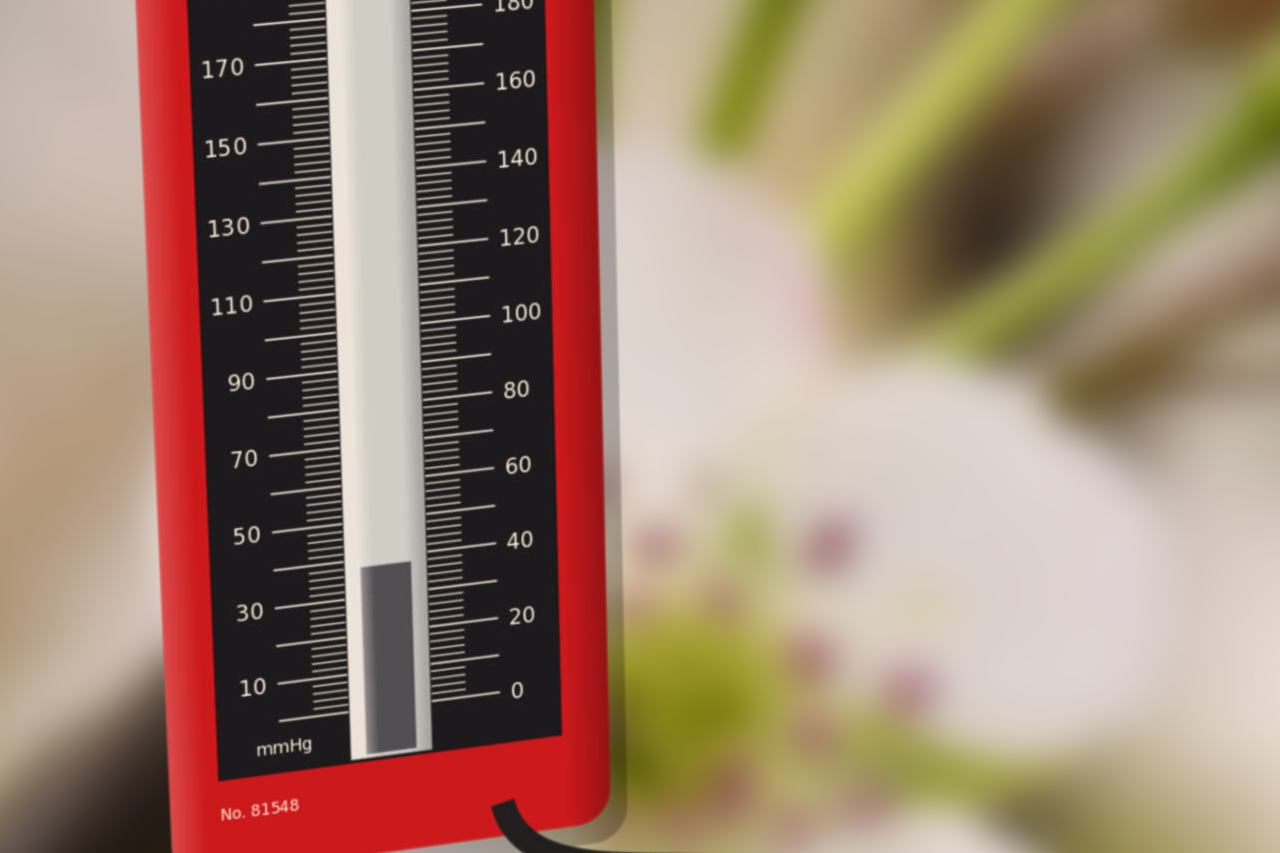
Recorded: 38 mmHg
